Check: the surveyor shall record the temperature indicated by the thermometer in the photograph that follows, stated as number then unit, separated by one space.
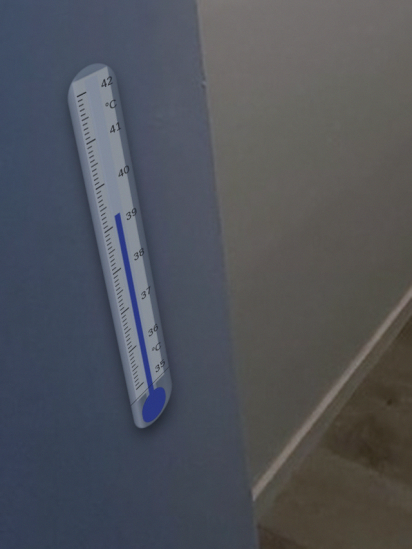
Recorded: 39.2 °C
